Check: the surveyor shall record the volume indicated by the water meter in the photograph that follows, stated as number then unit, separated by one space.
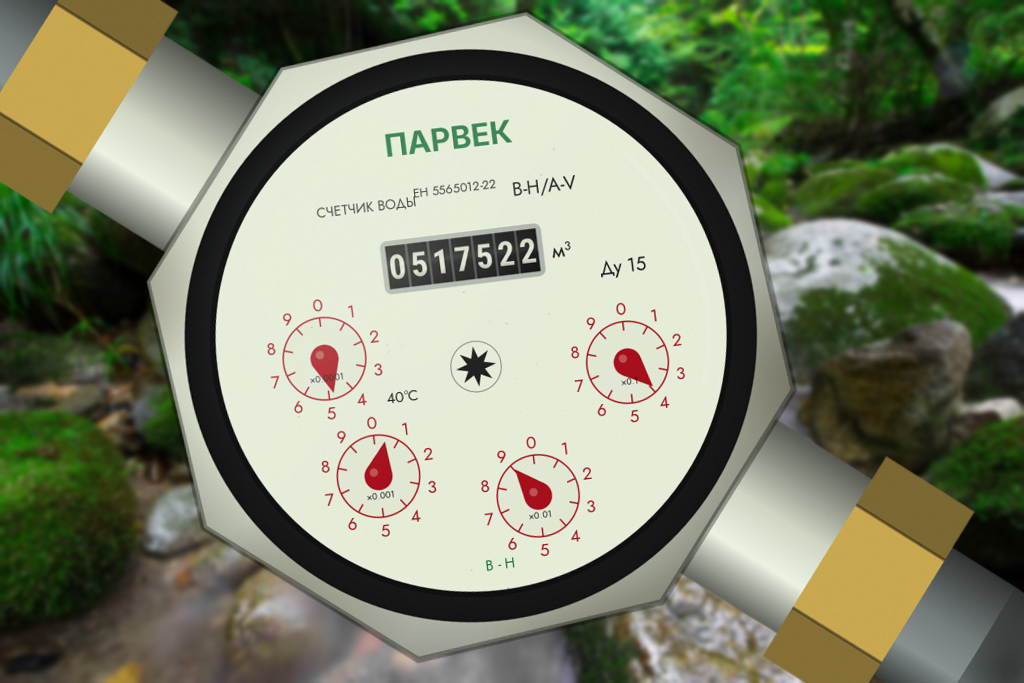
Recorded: 517522.3904 m³
